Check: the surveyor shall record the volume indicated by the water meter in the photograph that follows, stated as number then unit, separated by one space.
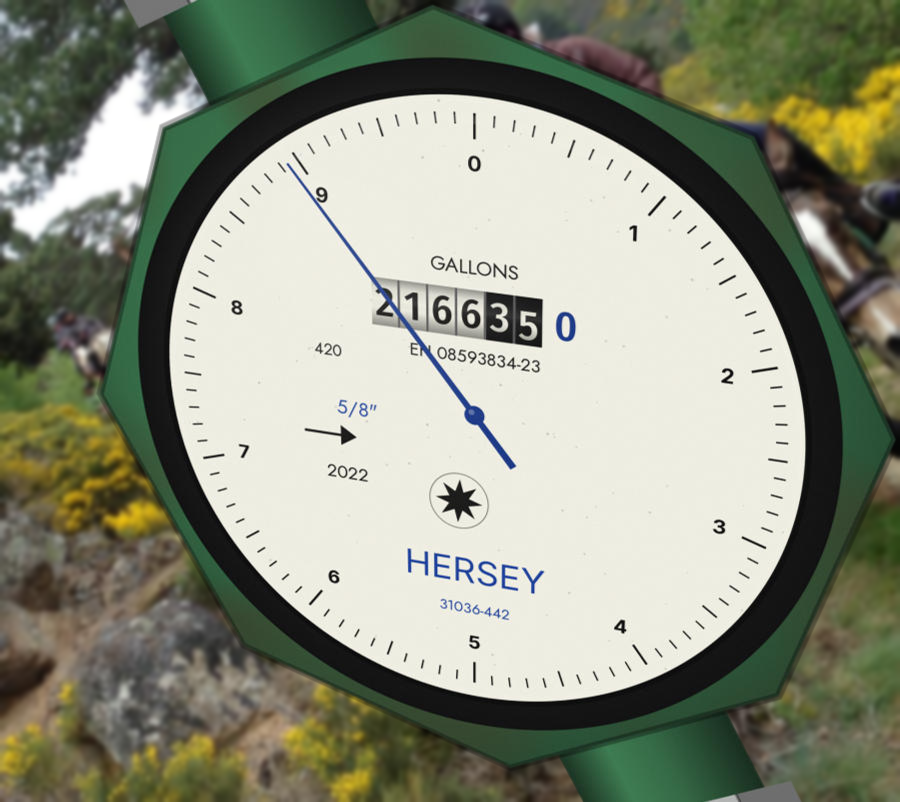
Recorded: 2166348.9 gal
